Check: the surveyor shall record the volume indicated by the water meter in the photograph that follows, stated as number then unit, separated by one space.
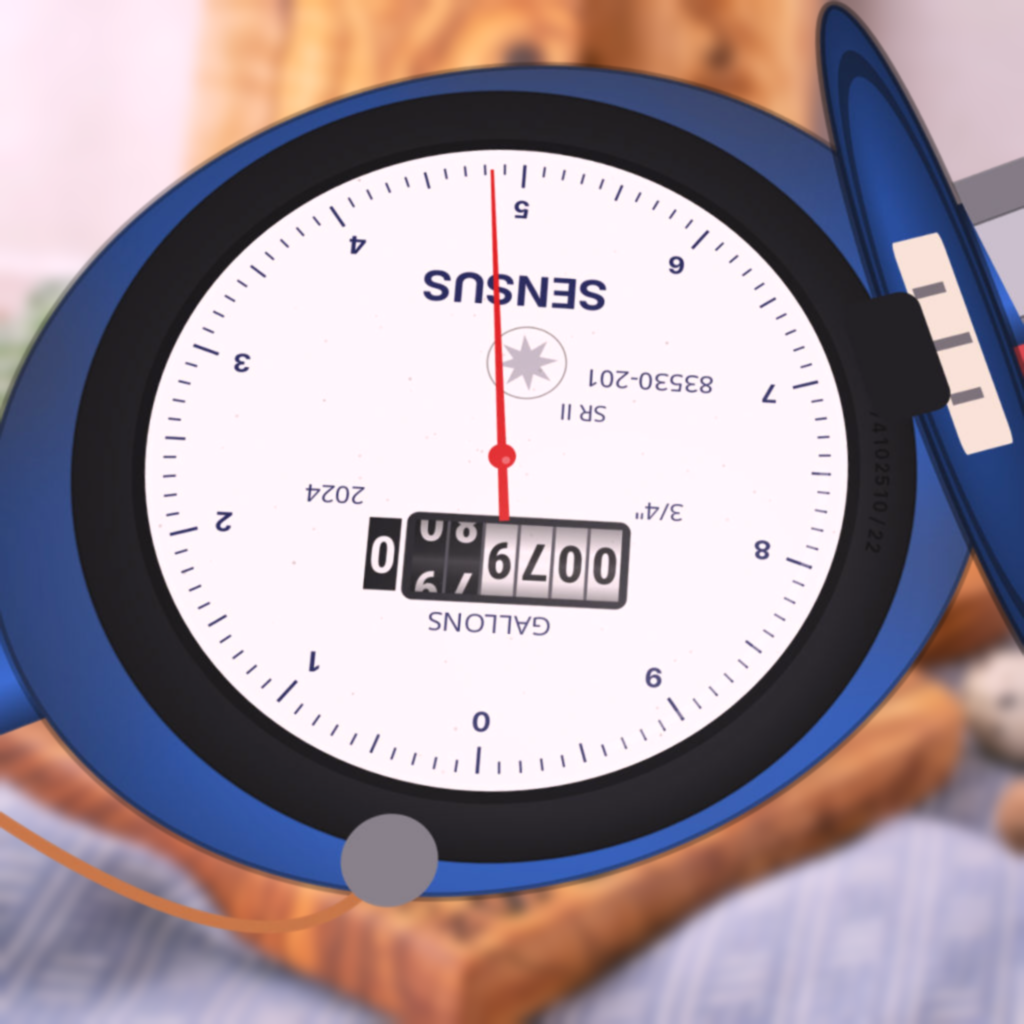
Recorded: 79794.8 gal
